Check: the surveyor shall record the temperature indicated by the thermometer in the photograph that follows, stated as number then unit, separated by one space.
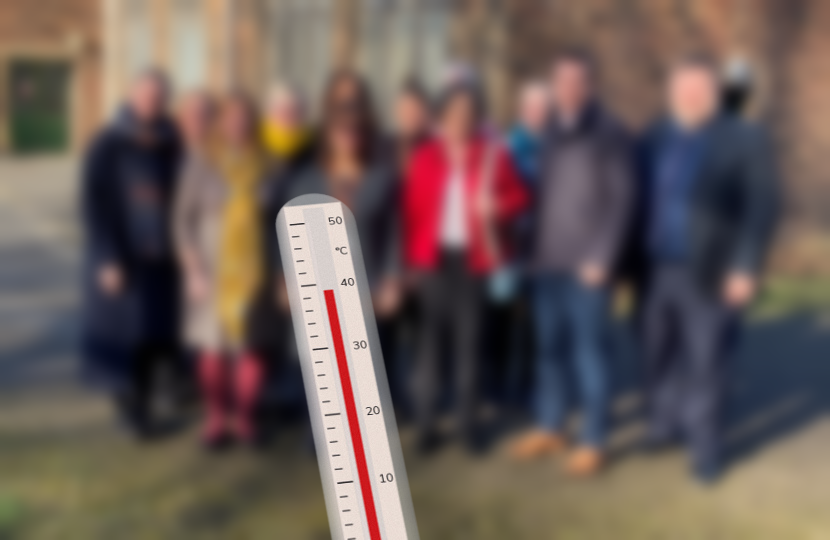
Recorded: 39 °C
